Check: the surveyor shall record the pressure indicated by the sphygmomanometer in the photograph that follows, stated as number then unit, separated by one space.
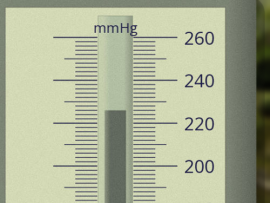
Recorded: 226 mmHg
